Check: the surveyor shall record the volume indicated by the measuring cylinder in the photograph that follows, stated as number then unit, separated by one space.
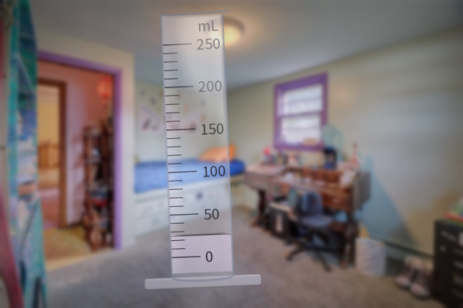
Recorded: 25 mL
